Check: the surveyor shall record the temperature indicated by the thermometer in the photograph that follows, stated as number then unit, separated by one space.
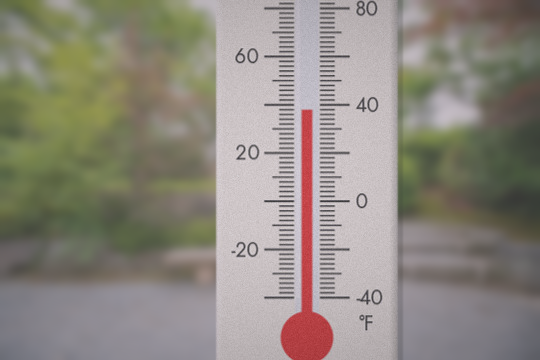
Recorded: 38 °F
